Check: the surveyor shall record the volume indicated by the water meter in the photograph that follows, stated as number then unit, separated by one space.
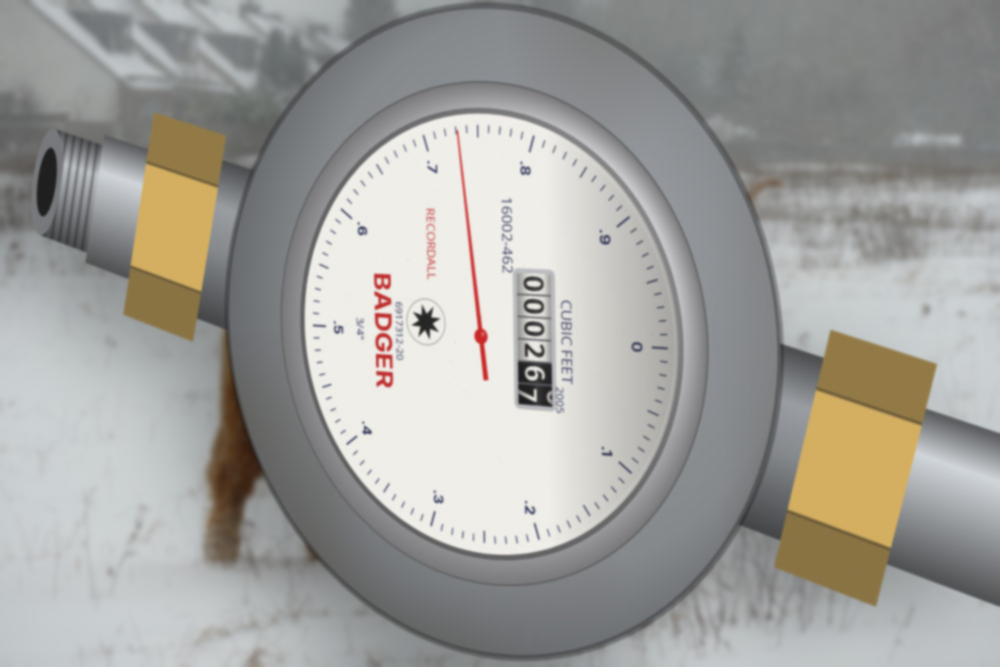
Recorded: 266.73 ft³
